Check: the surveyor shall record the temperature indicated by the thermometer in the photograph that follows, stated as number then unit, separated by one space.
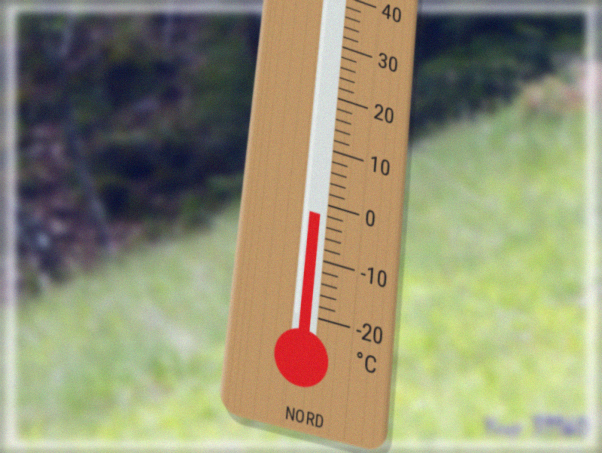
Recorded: -2 °C
